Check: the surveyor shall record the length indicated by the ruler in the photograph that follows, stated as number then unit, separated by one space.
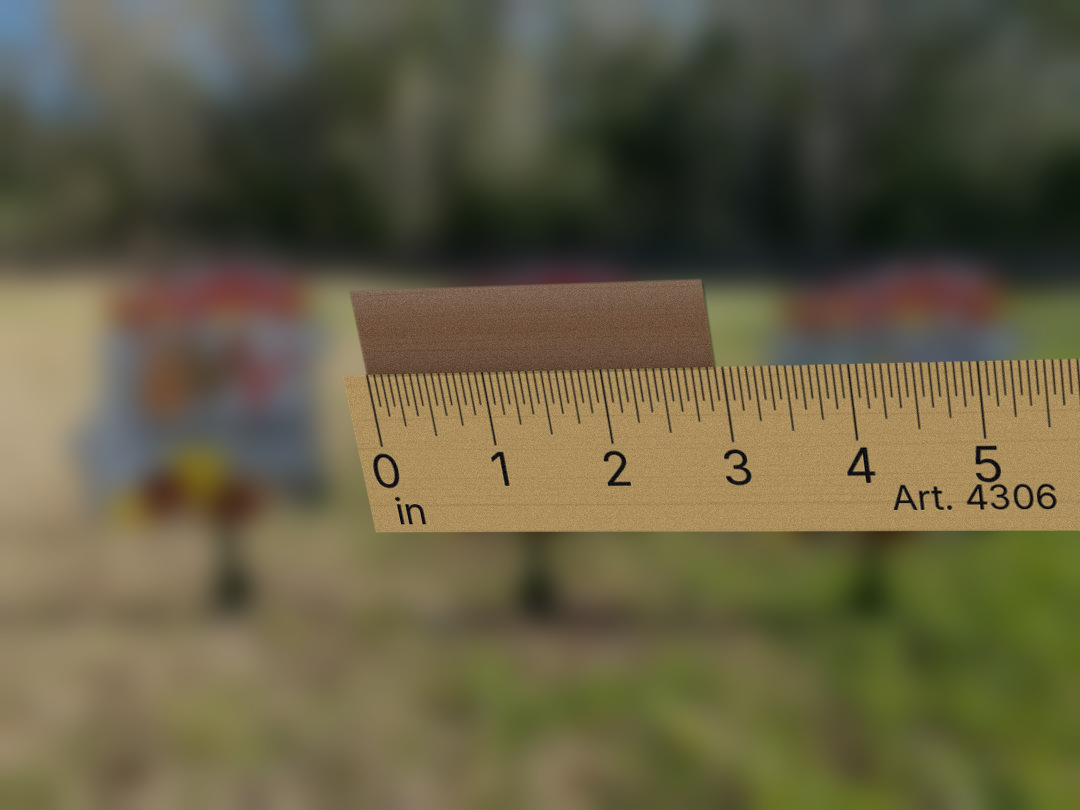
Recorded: 2.9375 in
